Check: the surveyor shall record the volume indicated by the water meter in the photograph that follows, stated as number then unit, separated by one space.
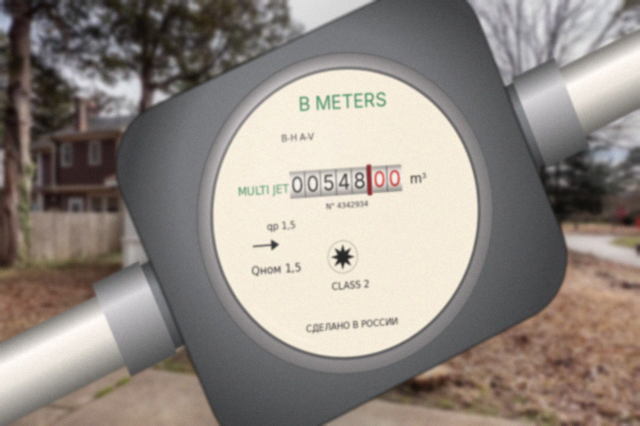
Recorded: 548.00 m³
